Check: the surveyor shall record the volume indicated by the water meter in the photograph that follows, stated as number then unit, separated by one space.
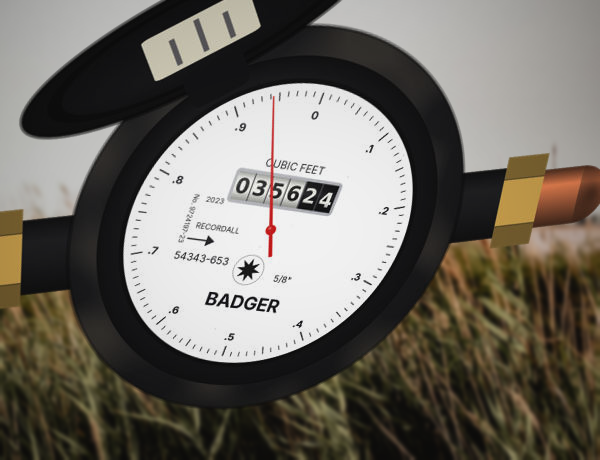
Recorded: 35623.94 ft³
